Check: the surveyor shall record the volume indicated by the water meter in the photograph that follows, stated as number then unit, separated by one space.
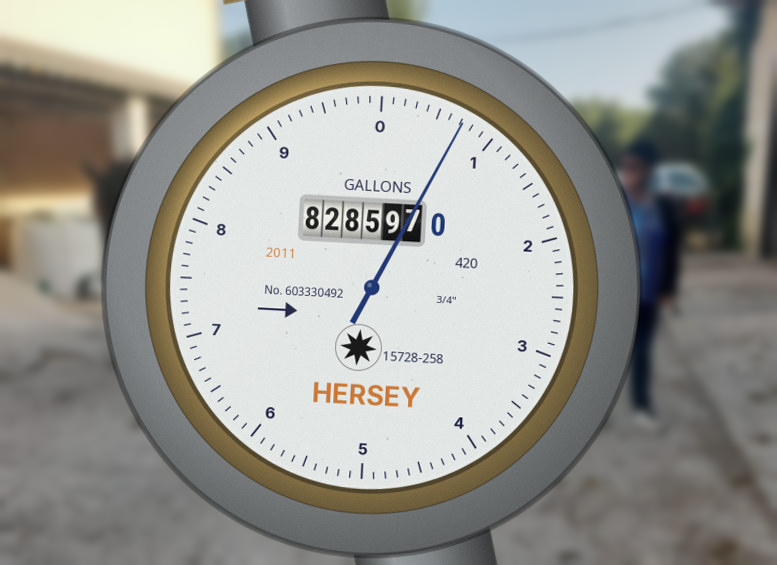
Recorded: 8285970.7 gal
